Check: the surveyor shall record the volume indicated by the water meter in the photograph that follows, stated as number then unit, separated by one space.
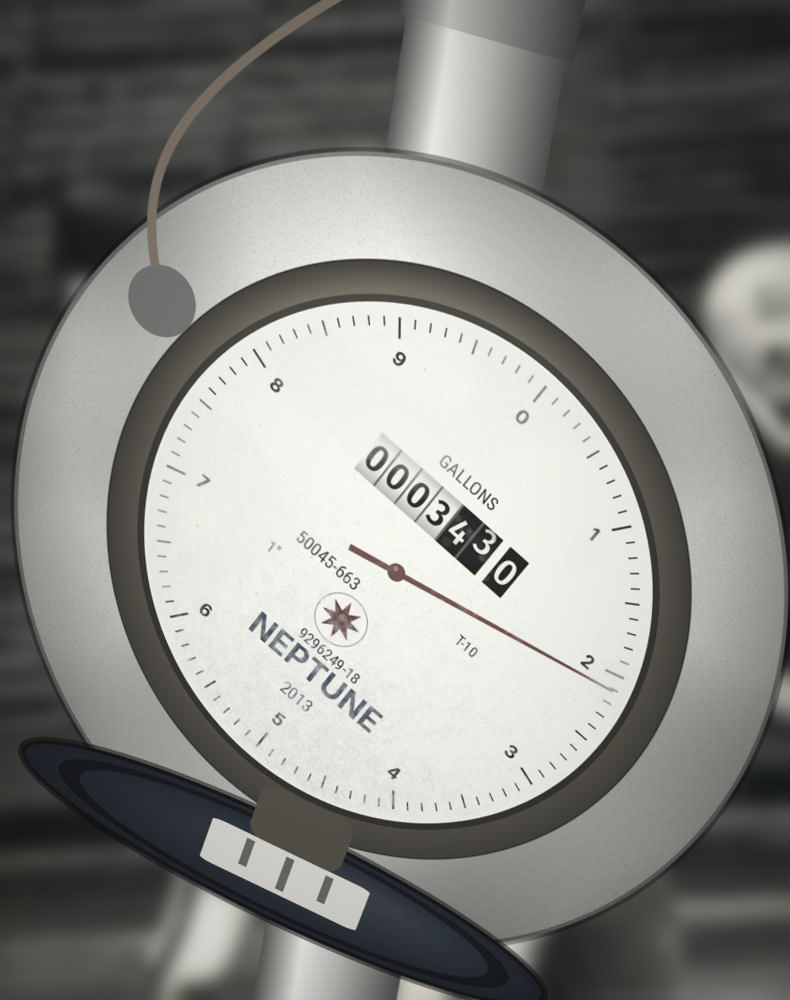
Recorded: 3432.1 gal
